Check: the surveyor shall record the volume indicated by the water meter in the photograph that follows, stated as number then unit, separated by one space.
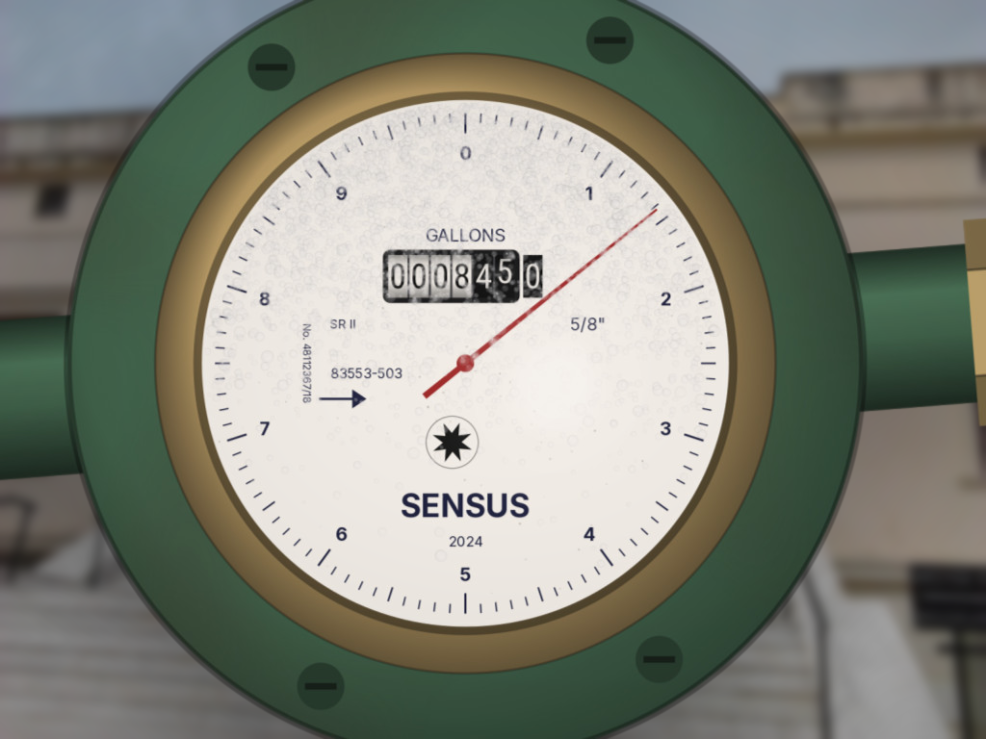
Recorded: 8451.4 gal
